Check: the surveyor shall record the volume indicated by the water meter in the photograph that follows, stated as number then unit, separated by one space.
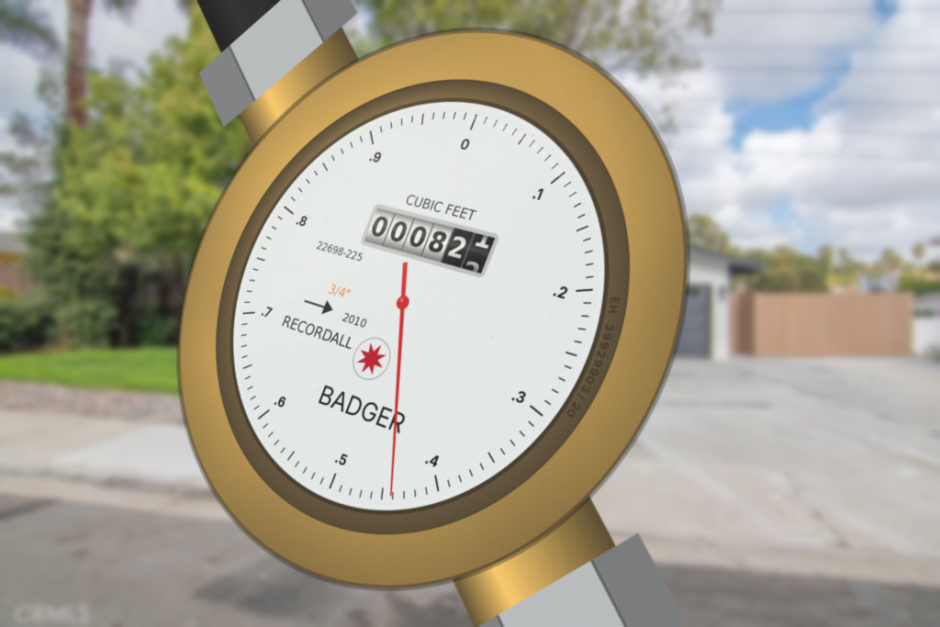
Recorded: 821.44 ft³
